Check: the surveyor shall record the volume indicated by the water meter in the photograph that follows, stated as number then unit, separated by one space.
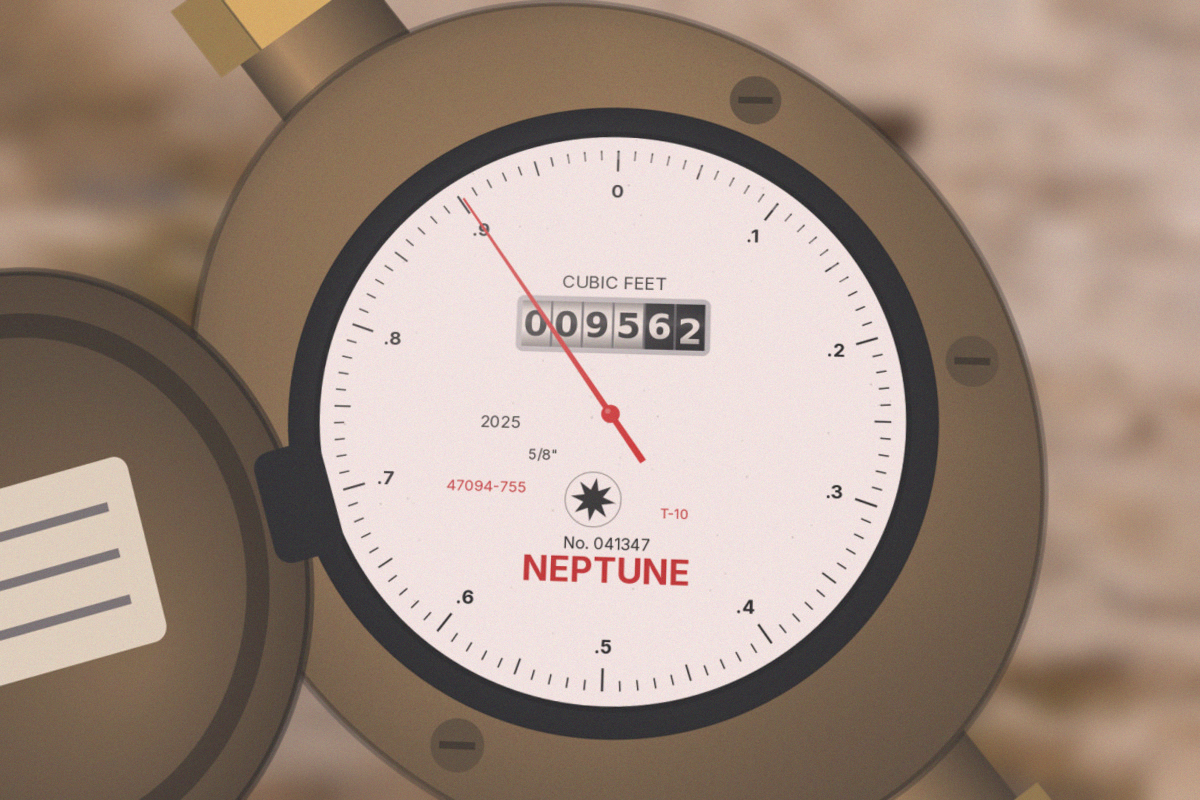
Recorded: 9561.90 ft³
